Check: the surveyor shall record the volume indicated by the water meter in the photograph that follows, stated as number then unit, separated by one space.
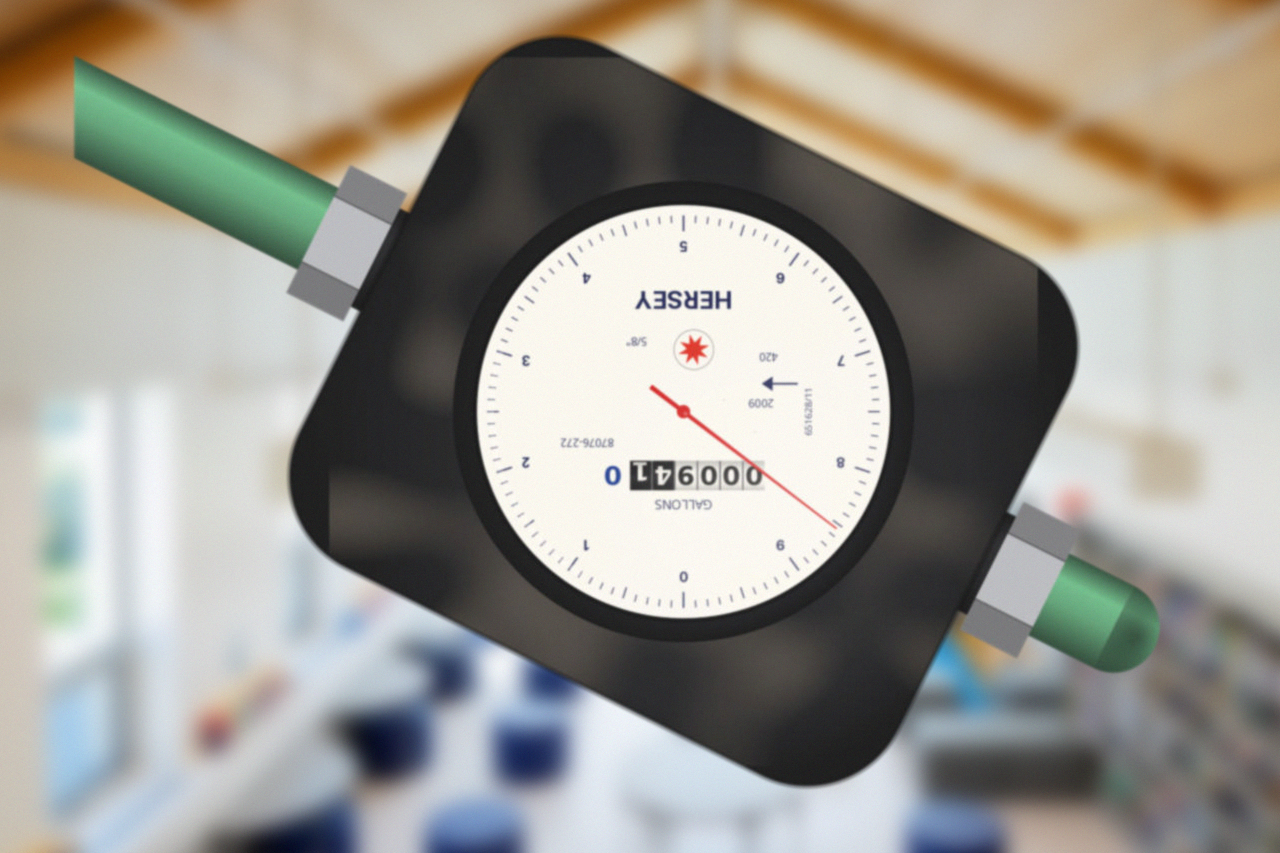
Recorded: 9408.5 gal
